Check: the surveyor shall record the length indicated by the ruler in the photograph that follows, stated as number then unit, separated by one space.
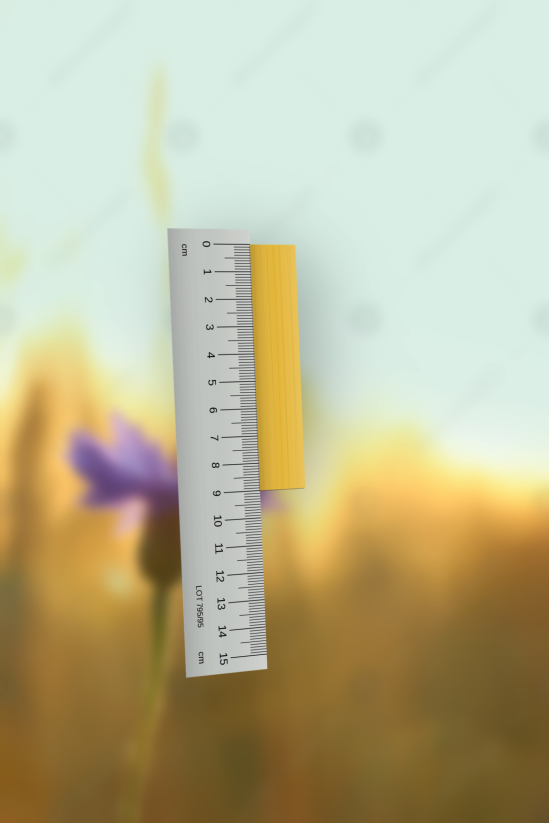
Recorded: 9 cm
